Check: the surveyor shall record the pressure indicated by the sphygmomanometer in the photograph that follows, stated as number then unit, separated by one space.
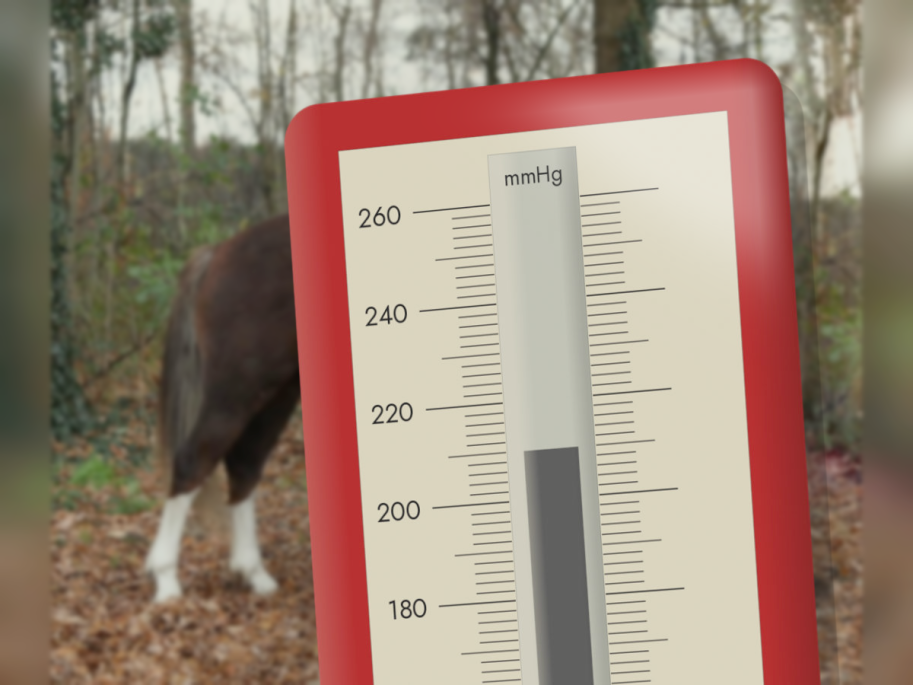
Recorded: 210 mmHg
